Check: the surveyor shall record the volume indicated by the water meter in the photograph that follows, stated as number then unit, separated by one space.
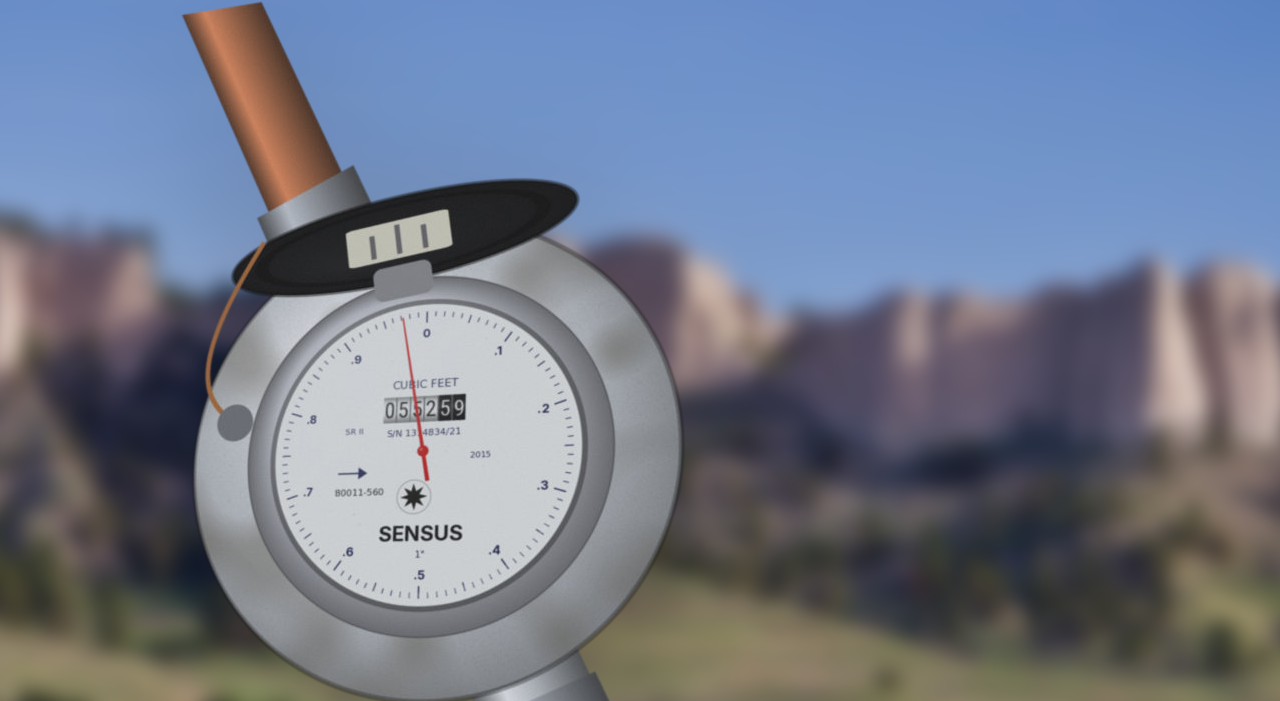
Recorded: 55258.97 ft³
